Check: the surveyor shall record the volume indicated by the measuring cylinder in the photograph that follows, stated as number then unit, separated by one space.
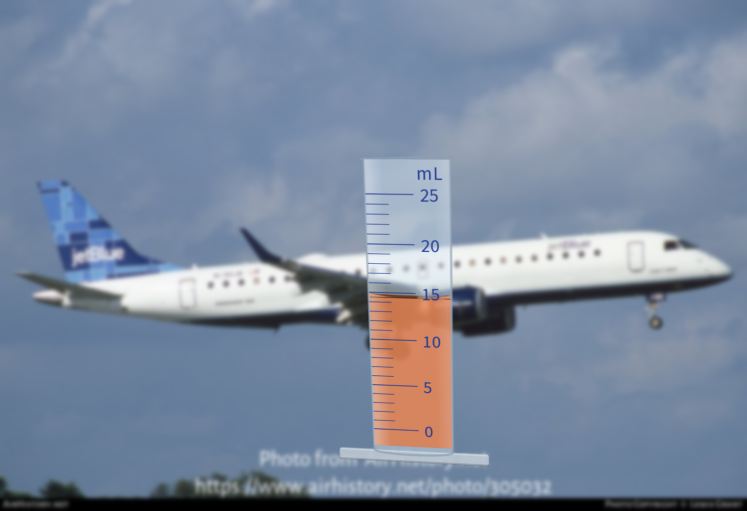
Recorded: 14.5 mL
